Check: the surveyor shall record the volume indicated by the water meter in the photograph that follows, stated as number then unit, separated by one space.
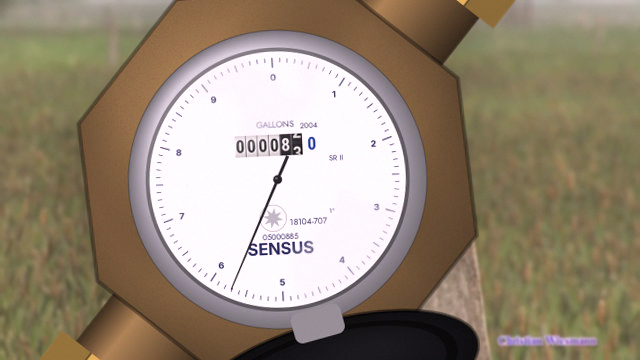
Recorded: 825.7 gal
